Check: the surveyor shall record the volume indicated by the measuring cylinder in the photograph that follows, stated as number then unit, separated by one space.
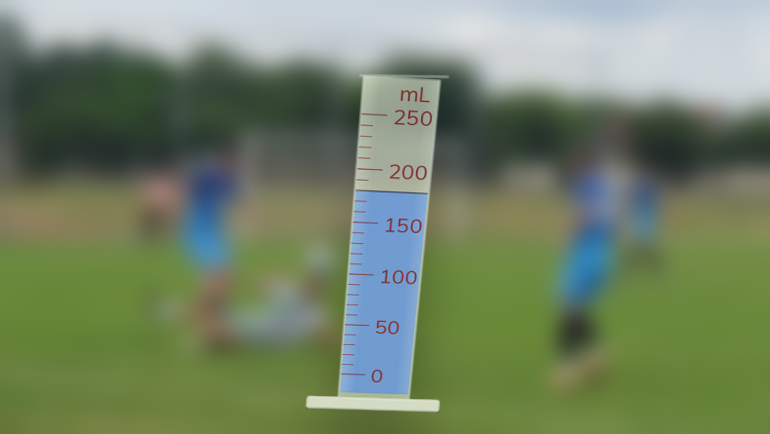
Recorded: 180 mL
